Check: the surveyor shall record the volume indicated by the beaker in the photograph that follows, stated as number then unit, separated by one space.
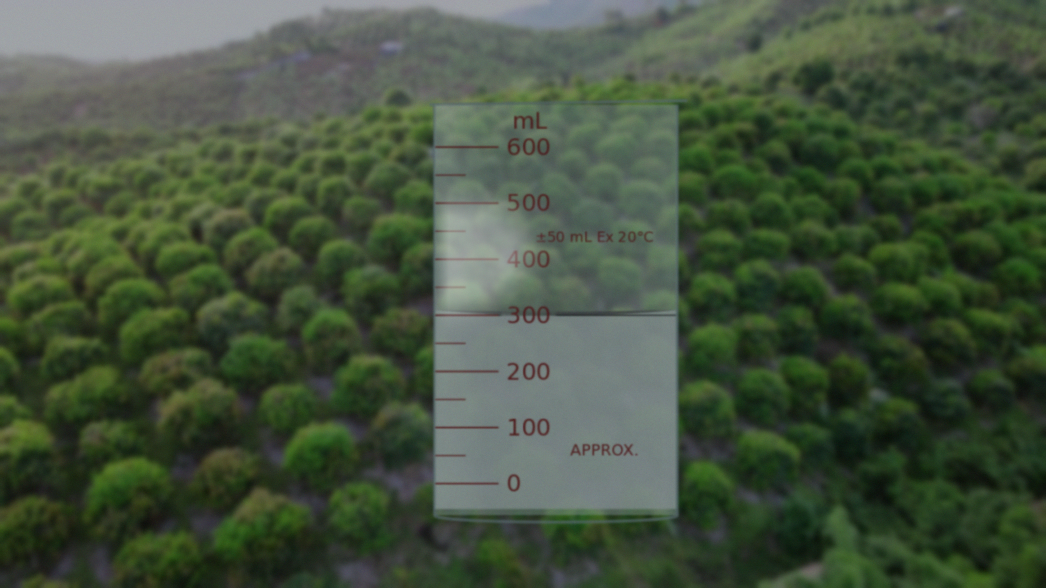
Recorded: 300 mL
